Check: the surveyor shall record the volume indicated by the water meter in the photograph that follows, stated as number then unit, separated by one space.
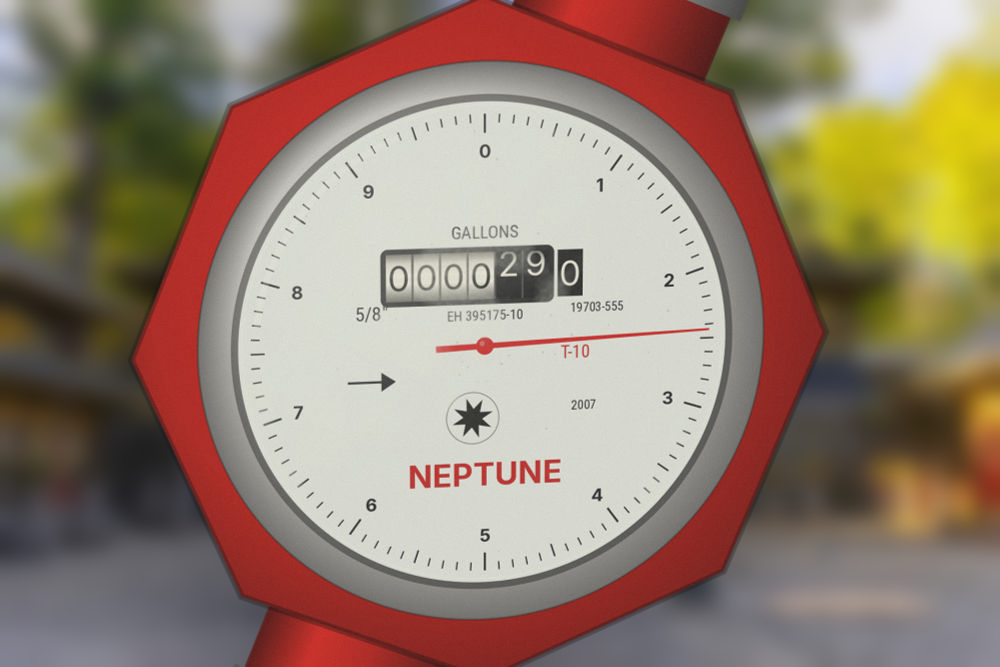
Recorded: 292.4 gal
